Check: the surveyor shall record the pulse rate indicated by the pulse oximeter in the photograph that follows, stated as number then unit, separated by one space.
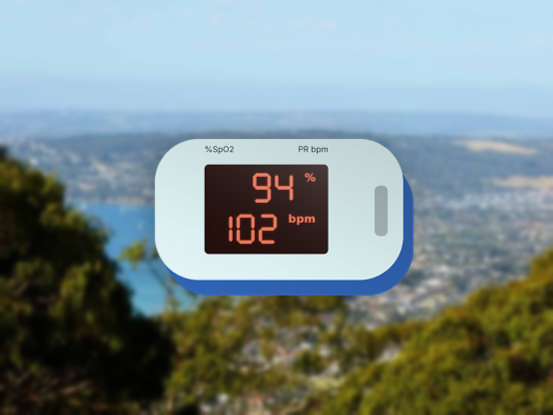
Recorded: 102 bpm
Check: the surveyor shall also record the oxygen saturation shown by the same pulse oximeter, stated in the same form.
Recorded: 94 %
